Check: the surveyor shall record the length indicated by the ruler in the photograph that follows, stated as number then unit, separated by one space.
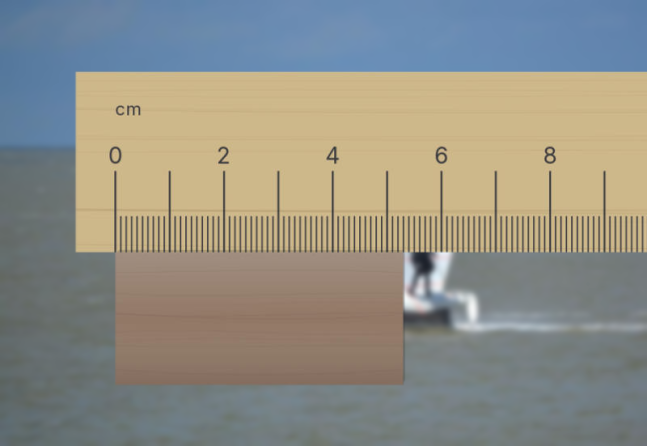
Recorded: 5.3 cm
